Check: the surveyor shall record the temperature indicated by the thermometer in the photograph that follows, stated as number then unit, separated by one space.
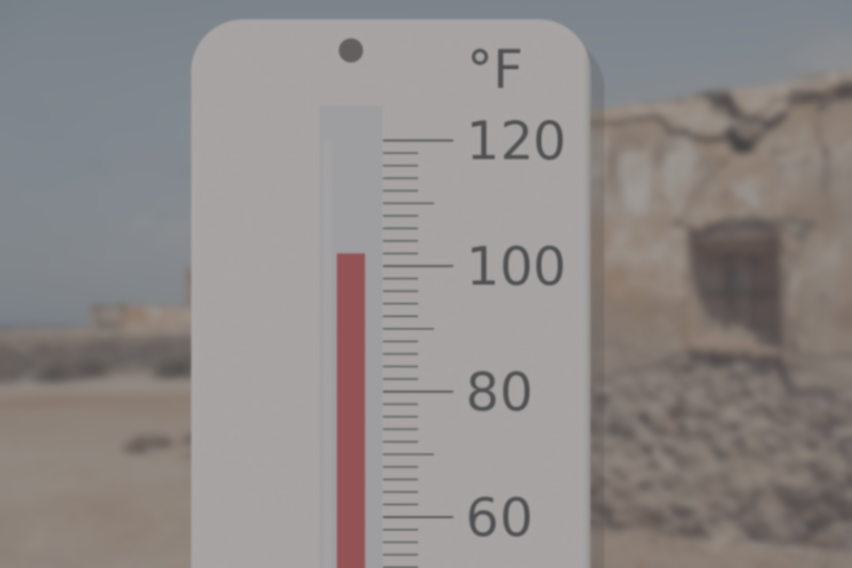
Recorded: 102 °F
